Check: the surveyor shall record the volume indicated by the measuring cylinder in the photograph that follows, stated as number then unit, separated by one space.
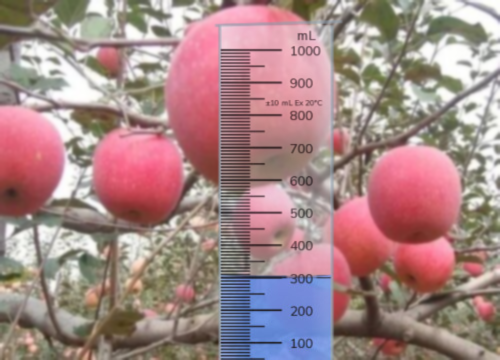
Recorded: 300 mL
